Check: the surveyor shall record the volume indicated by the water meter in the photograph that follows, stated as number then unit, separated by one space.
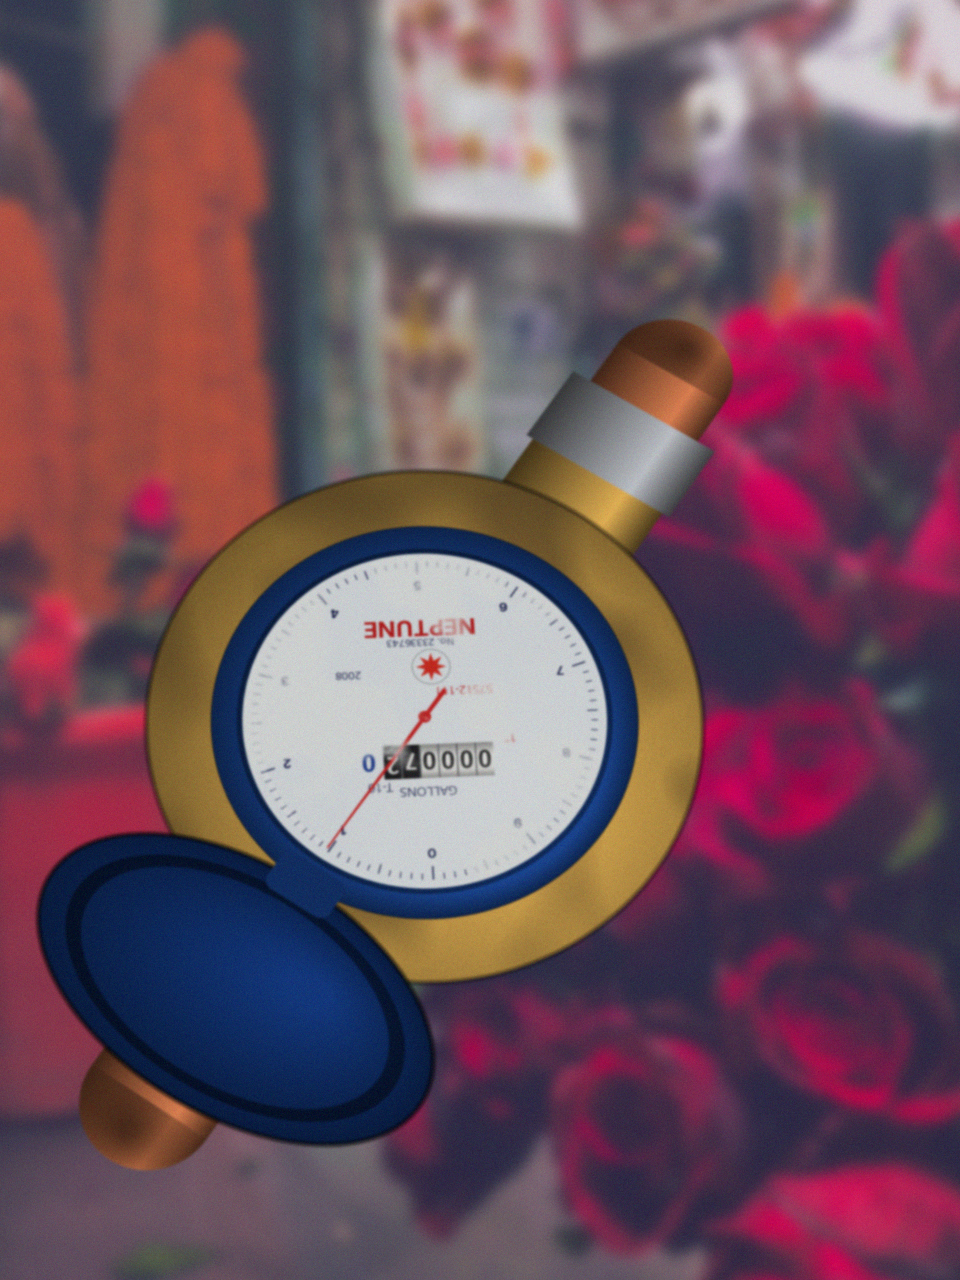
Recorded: 721.0 gal
